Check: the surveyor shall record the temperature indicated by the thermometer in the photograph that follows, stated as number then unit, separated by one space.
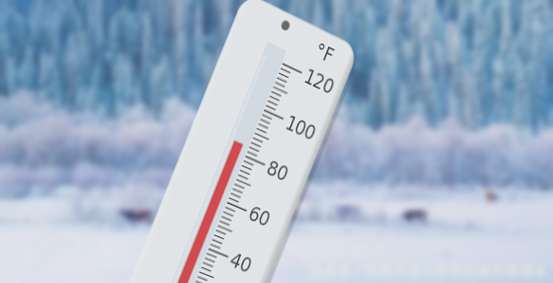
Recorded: 84 °F
